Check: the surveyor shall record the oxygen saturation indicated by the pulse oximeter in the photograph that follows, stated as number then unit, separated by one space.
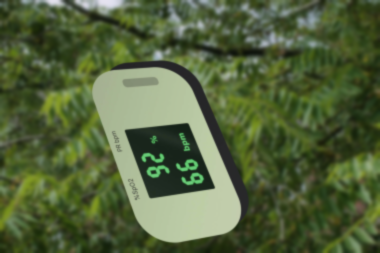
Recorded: 92 %
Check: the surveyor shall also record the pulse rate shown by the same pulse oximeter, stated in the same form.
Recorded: 66 bpm
